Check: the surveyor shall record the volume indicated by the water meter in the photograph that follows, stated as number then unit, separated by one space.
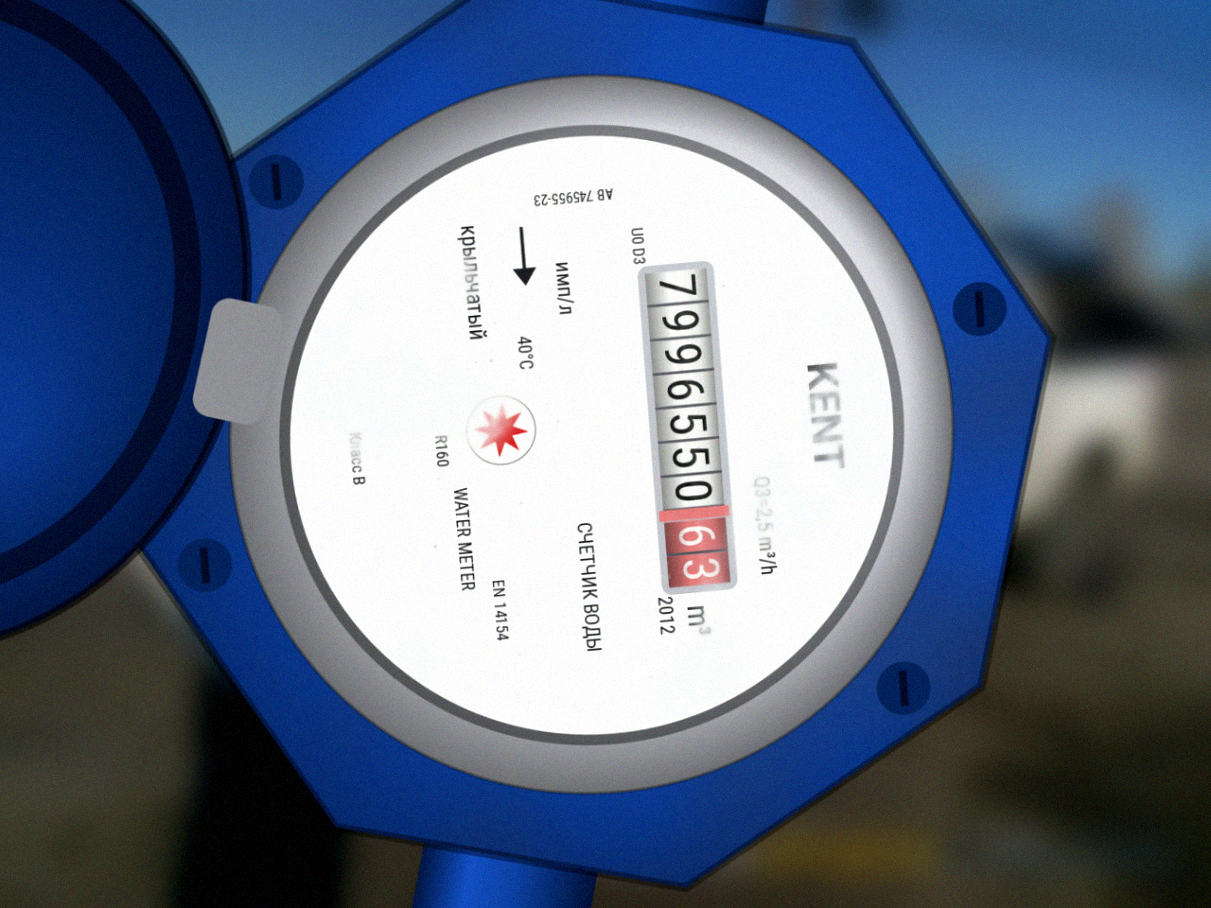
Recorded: 7996550.63 m³
